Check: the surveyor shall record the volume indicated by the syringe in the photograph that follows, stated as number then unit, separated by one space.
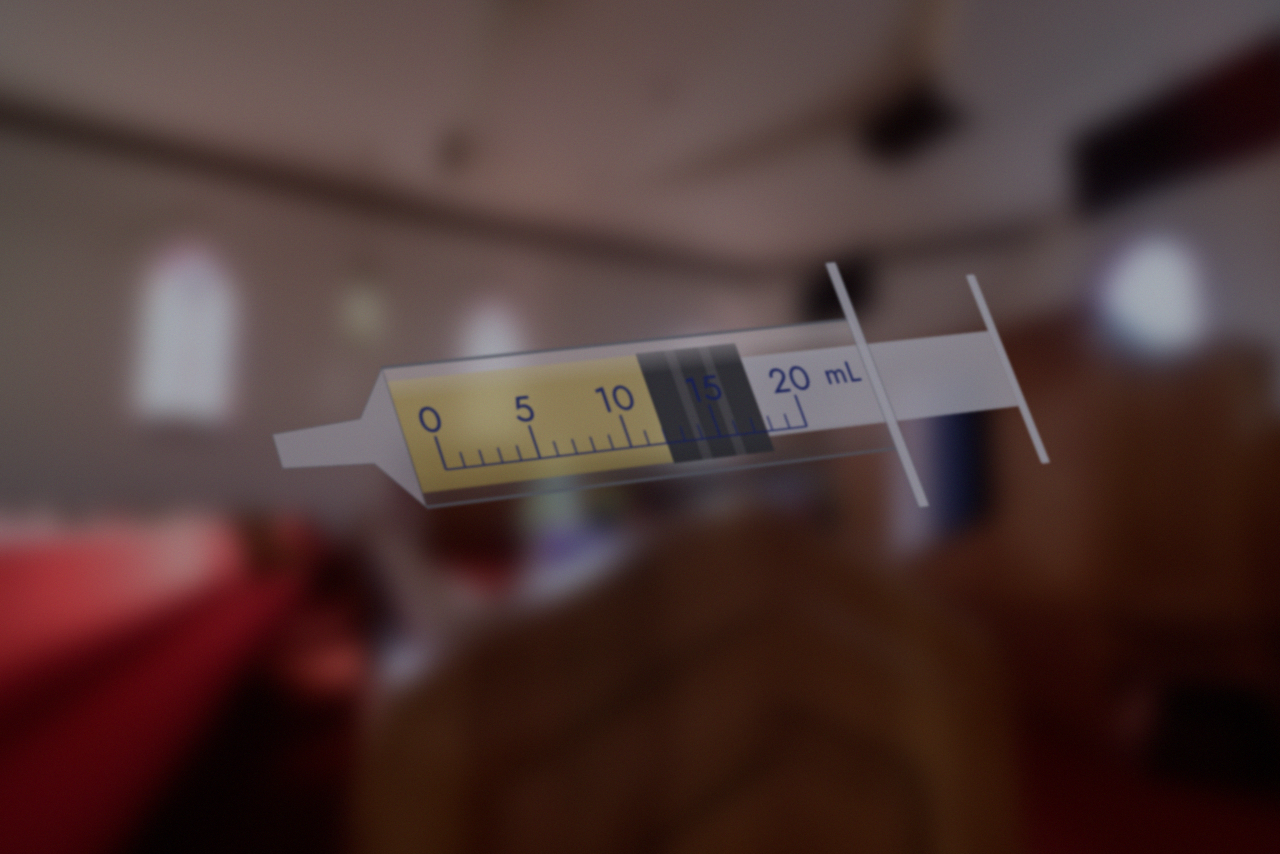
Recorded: 12 mL
